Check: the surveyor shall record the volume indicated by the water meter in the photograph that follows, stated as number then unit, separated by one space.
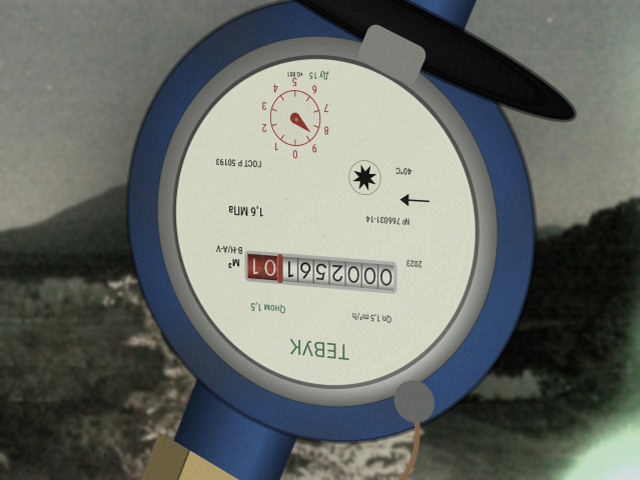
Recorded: 2561.018 m³
